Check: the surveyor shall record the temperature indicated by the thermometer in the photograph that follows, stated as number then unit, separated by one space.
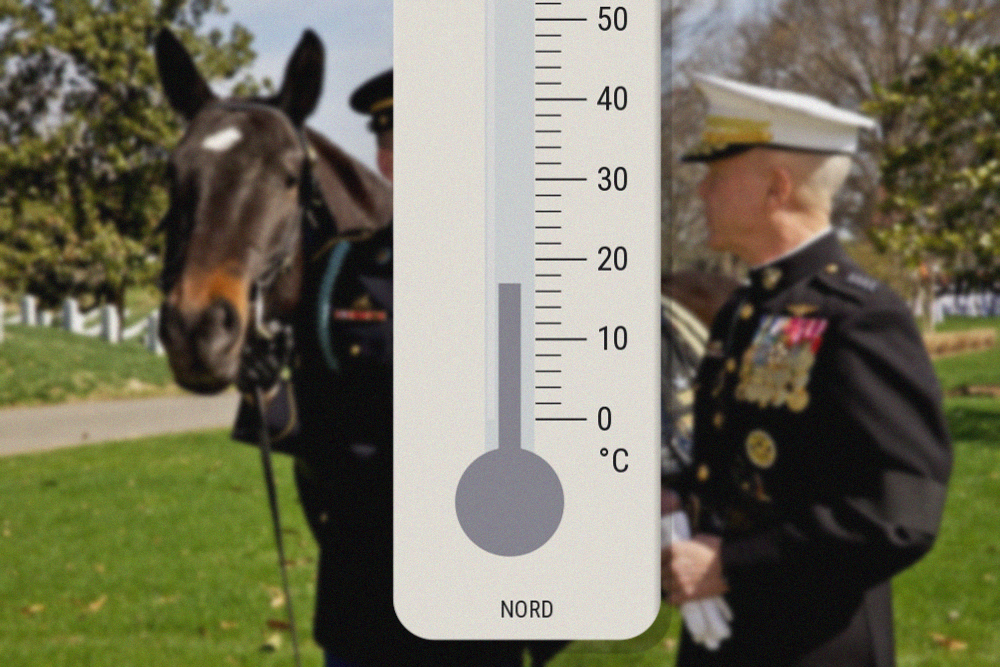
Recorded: 17 °C
